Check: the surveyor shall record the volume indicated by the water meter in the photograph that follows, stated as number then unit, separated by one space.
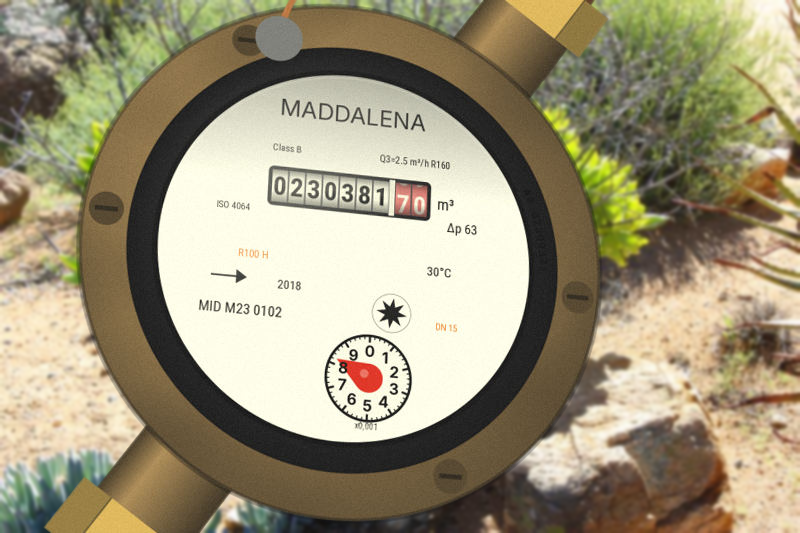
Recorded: 230381.698 m³
